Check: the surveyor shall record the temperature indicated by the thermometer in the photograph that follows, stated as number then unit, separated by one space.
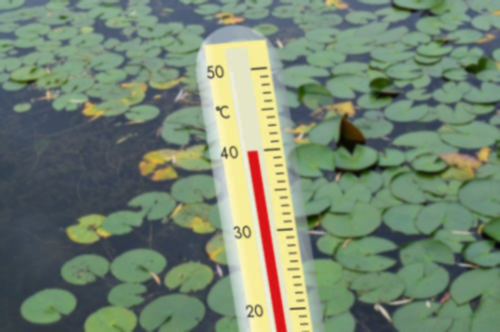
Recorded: 40 °C
